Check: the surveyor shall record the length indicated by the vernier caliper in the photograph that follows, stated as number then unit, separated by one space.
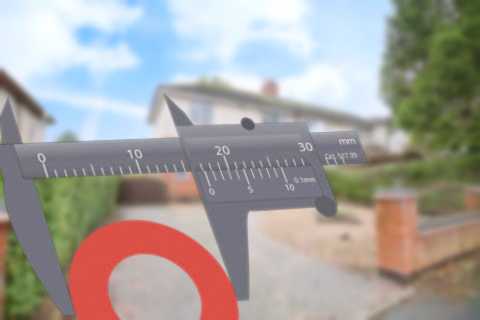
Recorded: 17.2 mm
